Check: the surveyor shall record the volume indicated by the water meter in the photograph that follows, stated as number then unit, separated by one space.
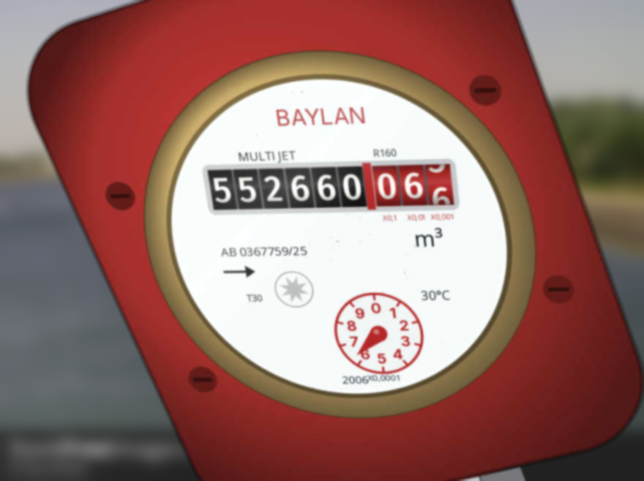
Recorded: 552660.0656 m³
